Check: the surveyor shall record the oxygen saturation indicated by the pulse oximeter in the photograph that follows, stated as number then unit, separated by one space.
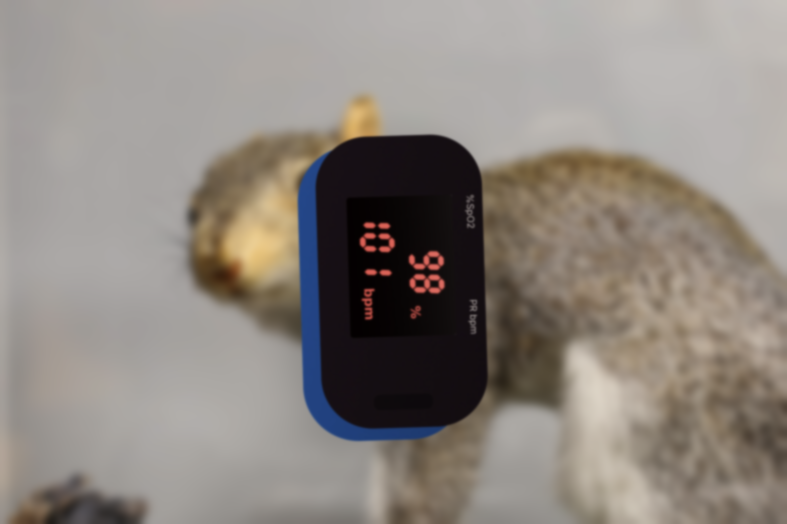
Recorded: 98 %
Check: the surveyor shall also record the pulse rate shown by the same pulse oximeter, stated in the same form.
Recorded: 101 bpm
